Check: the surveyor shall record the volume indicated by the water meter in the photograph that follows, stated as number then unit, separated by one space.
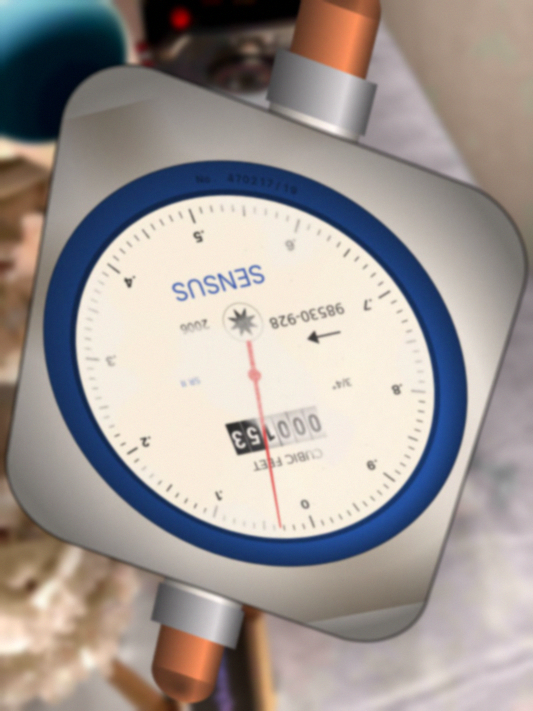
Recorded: 153.03 ft³
